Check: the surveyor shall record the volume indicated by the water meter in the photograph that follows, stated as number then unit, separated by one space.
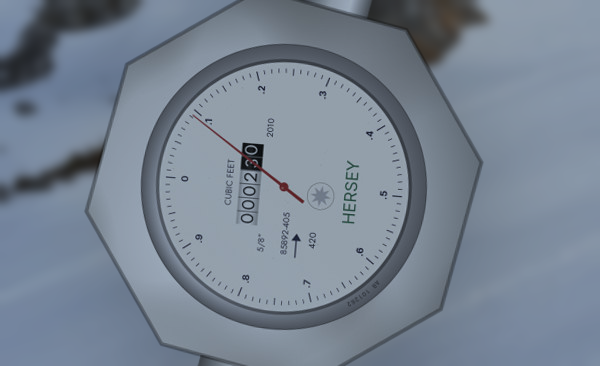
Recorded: 230.09 ft³
